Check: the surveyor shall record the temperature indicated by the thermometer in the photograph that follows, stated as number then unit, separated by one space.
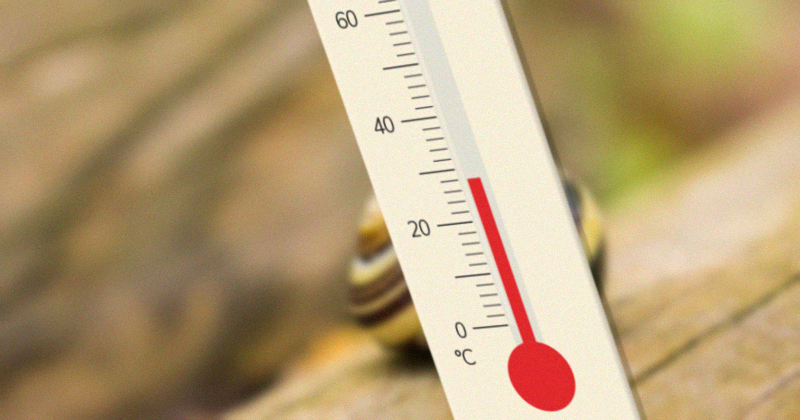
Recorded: 28 °C
